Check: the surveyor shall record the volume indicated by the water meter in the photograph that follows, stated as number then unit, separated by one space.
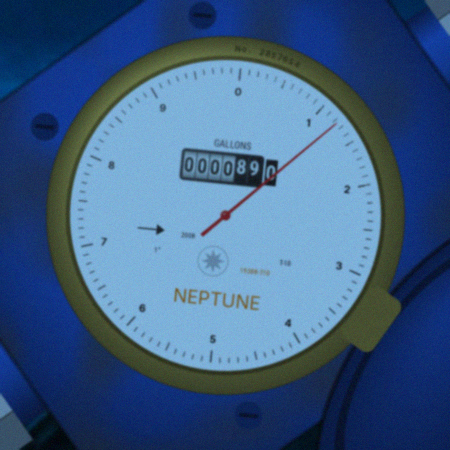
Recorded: 891.2 gal
